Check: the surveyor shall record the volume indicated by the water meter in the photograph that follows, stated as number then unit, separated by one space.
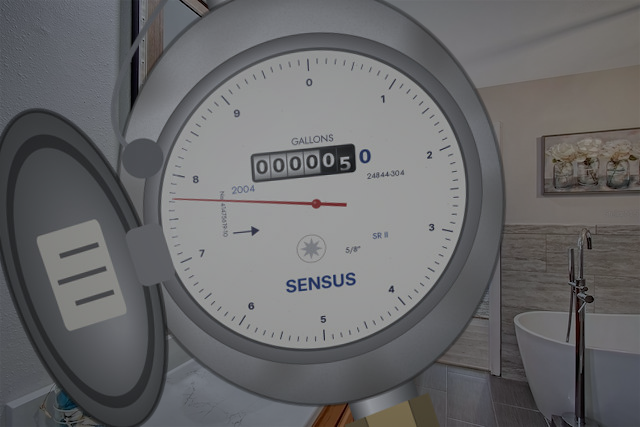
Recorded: 47.7 gal
